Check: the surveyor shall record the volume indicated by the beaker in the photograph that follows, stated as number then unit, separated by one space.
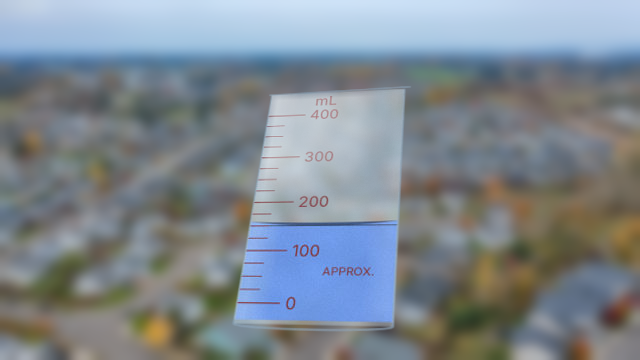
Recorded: 150 mL
